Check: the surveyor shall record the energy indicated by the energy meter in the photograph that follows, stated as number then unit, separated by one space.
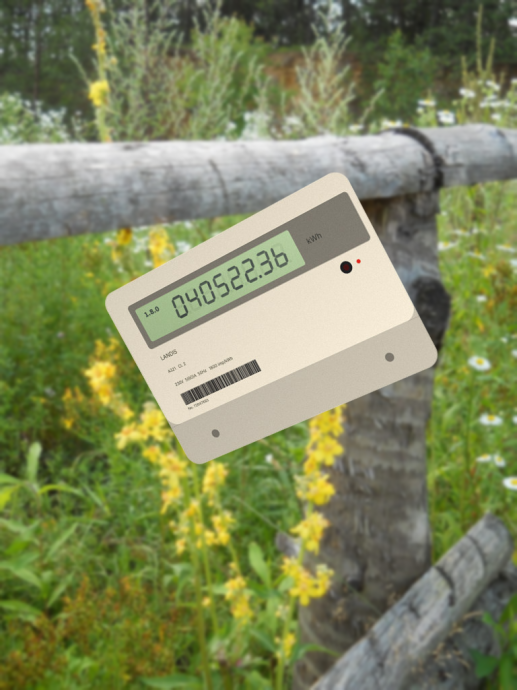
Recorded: 40522.36 kWh
